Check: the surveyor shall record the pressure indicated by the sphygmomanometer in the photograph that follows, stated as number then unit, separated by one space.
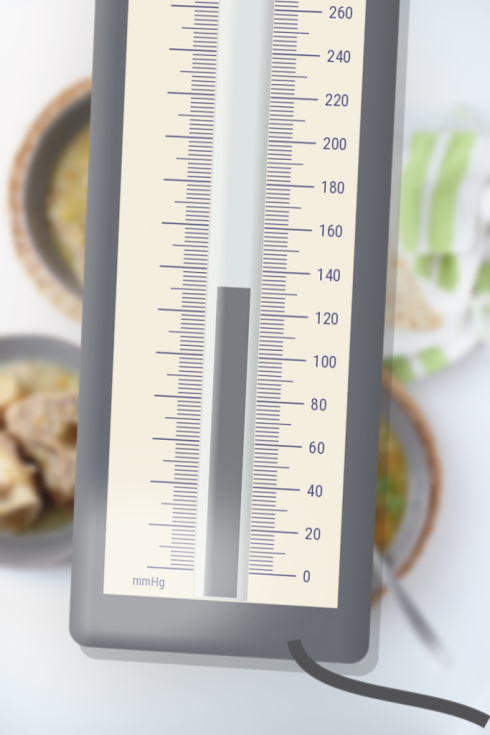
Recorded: 132 mmHg
